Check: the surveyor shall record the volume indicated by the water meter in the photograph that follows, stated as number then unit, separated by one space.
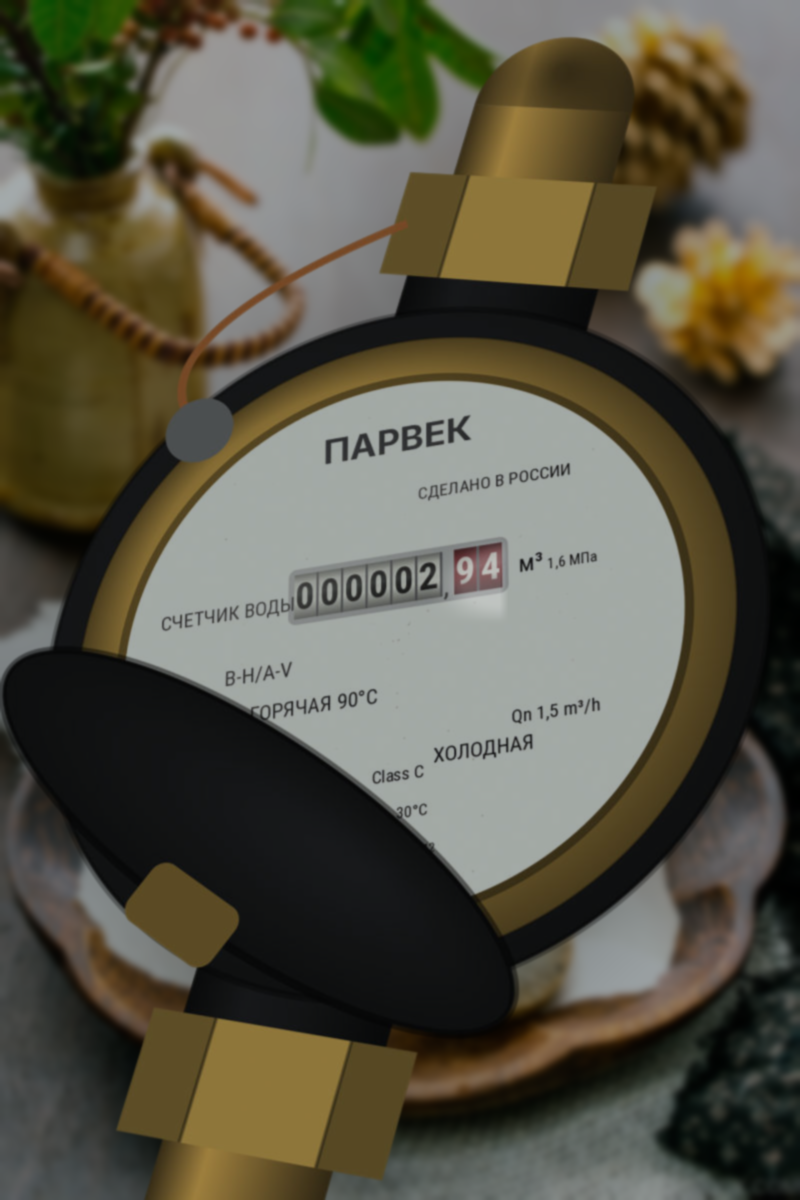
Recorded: 2.94 m³
